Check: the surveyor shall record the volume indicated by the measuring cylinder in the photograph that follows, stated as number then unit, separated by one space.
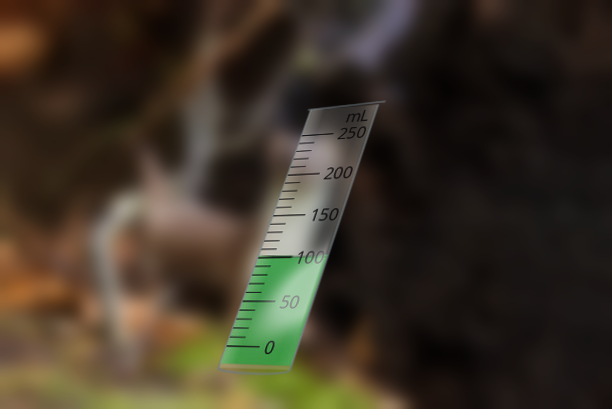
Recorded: 100 mL
